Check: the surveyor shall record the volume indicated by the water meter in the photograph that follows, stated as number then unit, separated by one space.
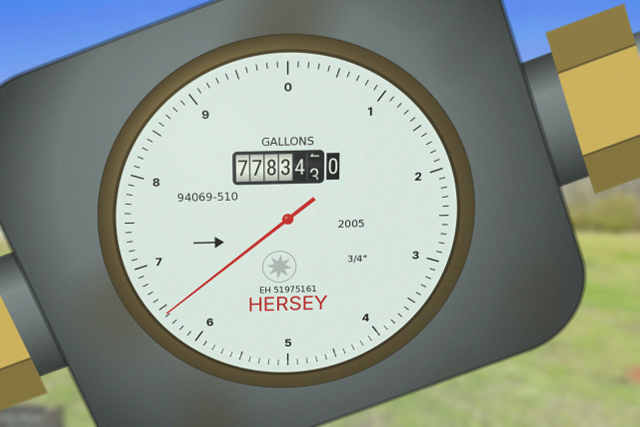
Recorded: 7783426.4 gal
